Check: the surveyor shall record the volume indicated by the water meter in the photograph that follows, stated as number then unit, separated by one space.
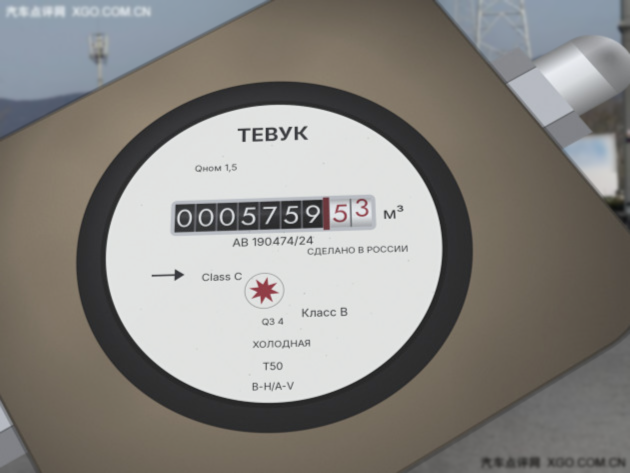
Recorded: 5759.53 m³
